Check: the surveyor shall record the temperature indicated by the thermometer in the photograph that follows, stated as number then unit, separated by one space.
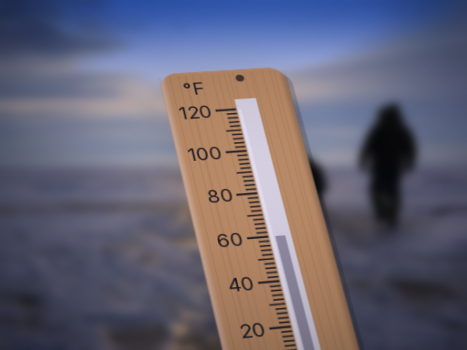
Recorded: 60 °F
